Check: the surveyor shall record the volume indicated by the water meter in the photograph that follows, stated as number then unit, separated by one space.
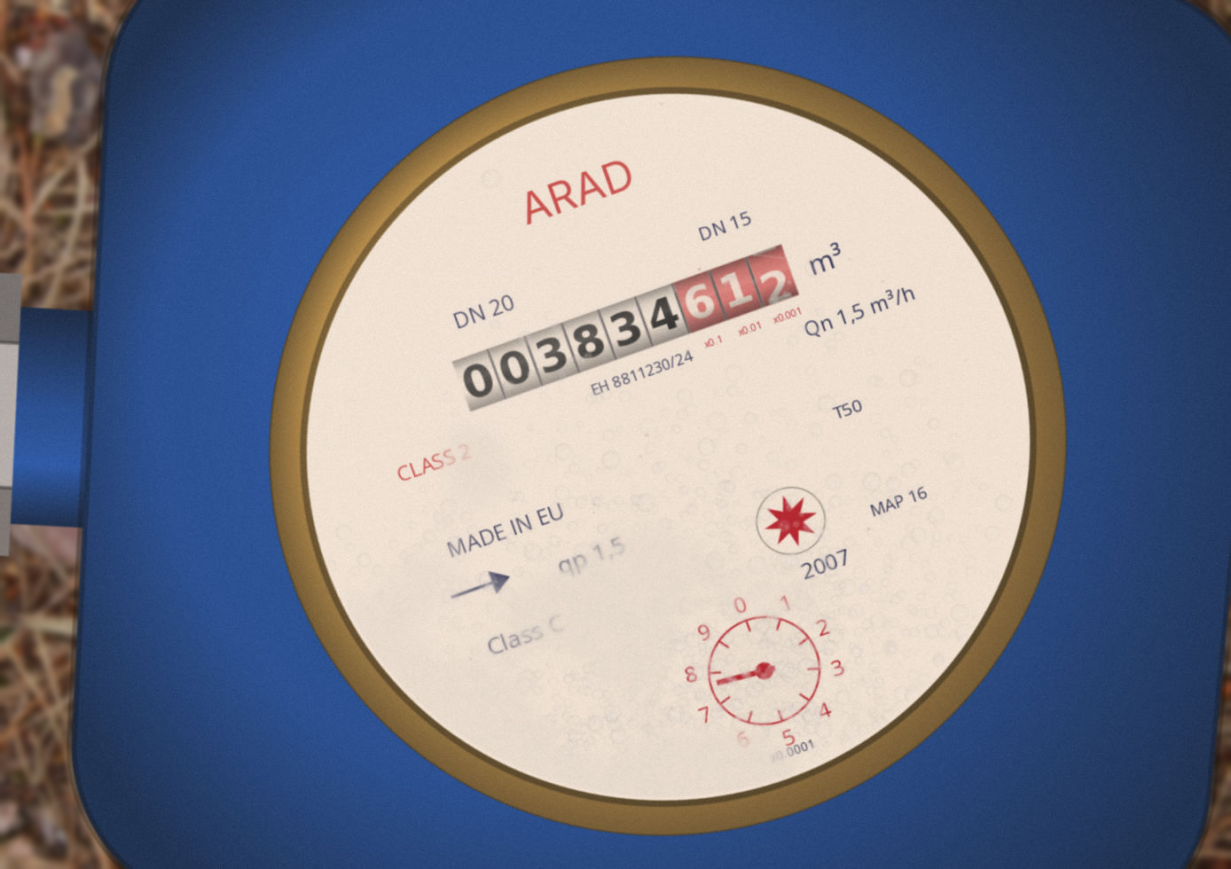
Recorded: 3834.6117 m³
